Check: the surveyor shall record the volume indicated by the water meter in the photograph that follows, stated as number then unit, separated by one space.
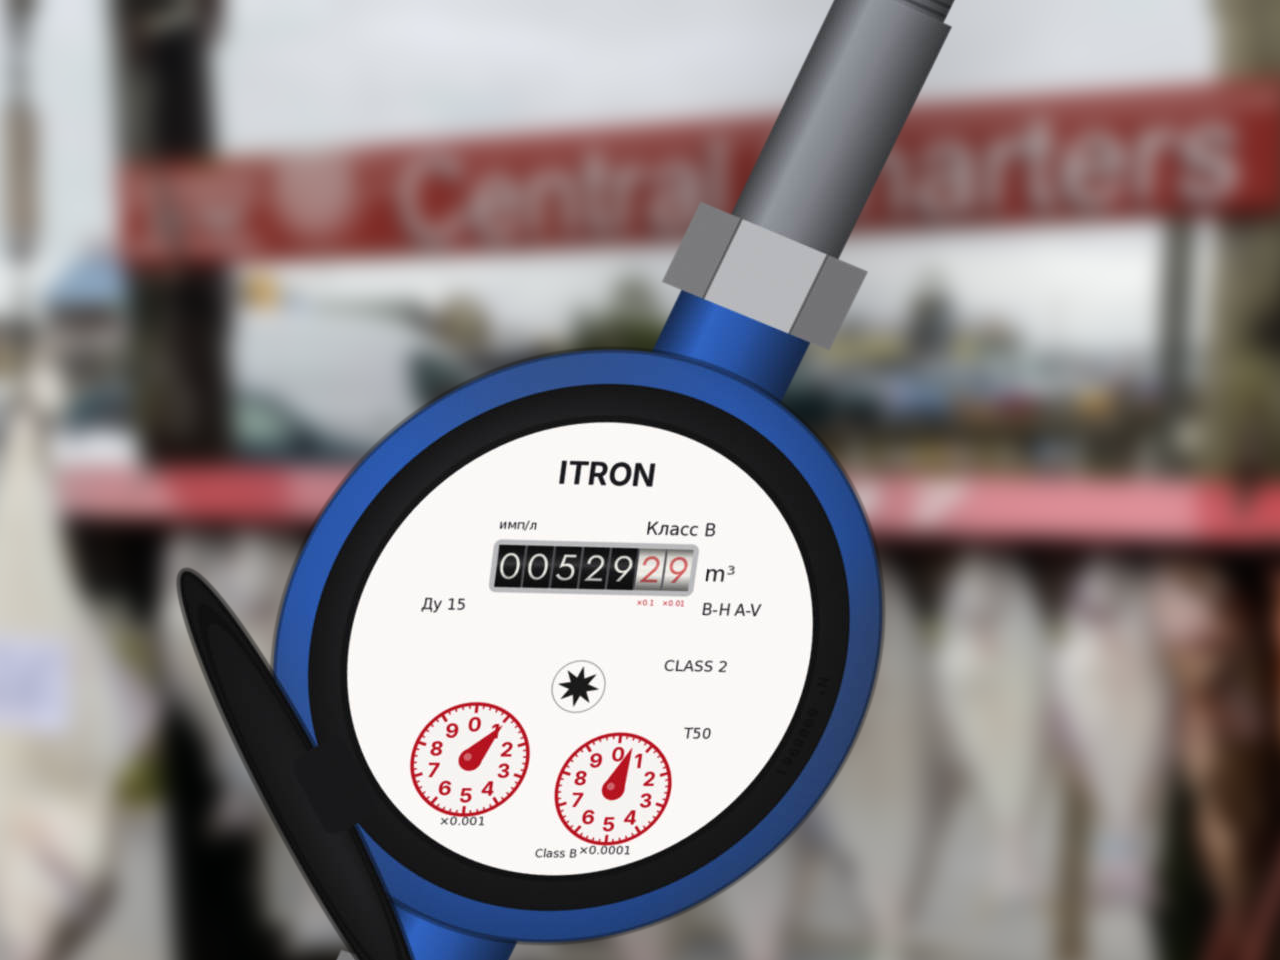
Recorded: 529.2910 m³
